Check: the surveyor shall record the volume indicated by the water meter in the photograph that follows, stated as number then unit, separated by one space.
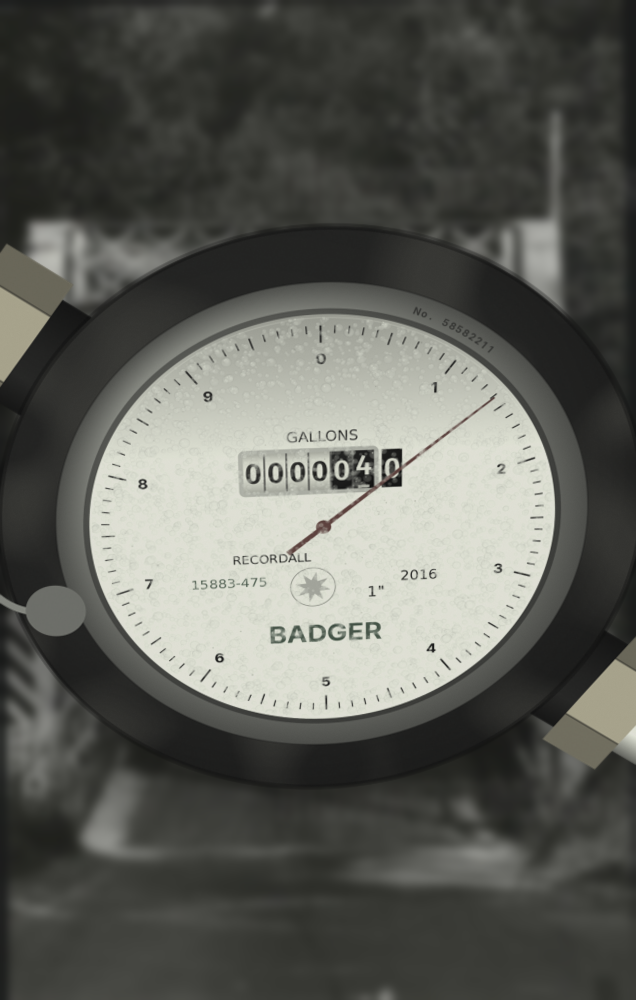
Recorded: 41.4 gal
